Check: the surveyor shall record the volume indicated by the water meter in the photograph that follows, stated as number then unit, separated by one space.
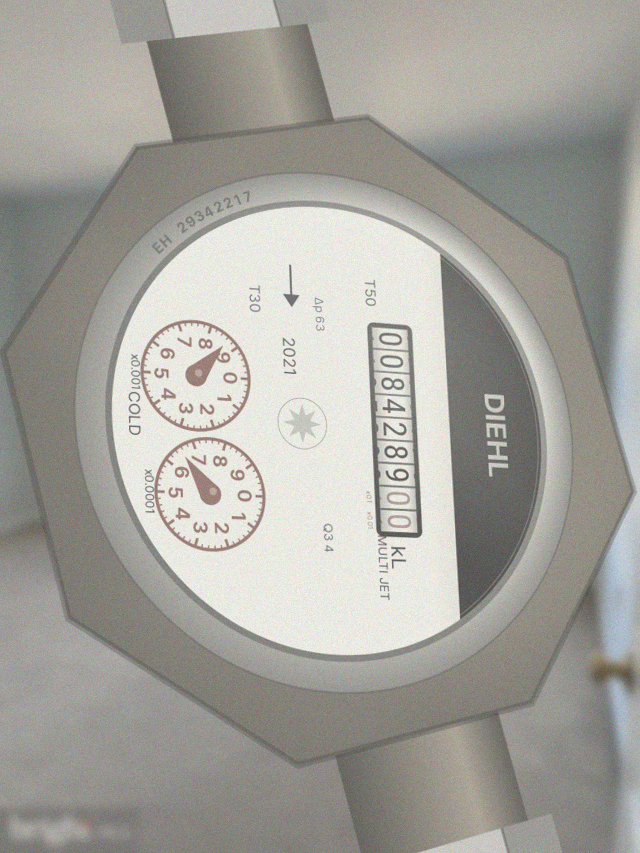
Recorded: 84289.0086 kL
